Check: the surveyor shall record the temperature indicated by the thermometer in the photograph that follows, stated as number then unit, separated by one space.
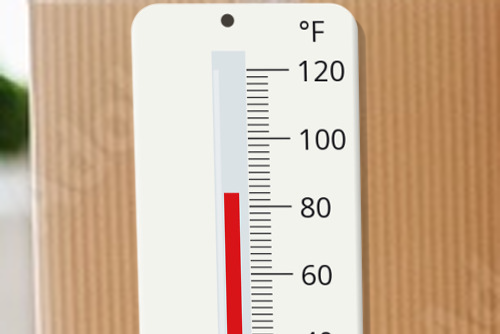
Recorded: 84 °F
